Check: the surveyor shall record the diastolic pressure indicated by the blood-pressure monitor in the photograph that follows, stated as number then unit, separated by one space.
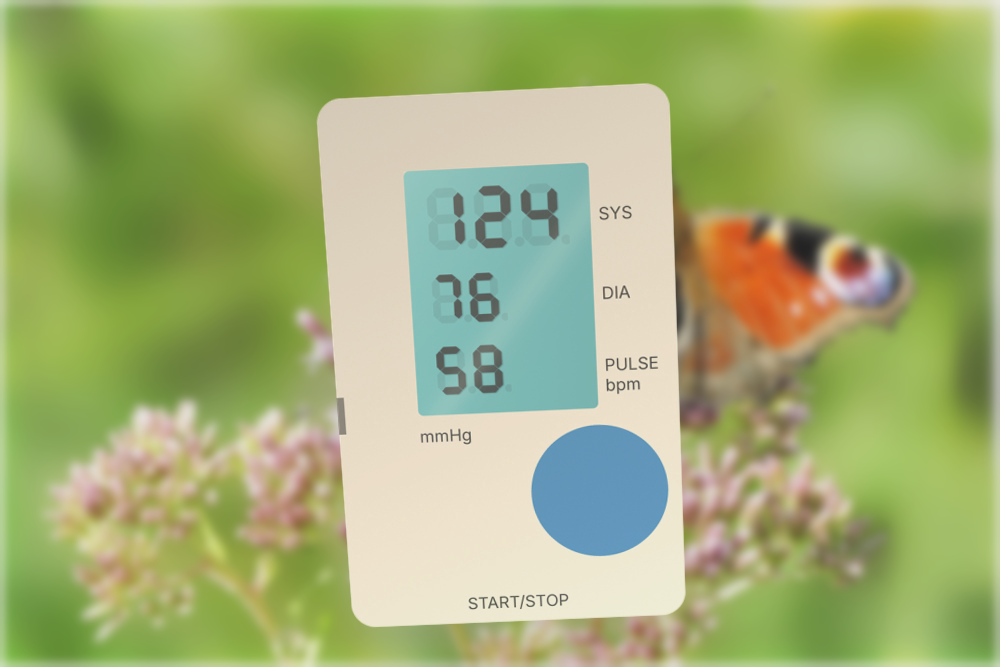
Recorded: 76 mmHg
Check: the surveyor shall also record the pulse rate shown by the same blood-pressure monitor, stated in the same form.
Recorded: 58 bpm
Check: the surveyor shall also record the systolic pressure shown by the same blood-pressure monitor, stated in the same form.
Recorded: 124 mmHg
